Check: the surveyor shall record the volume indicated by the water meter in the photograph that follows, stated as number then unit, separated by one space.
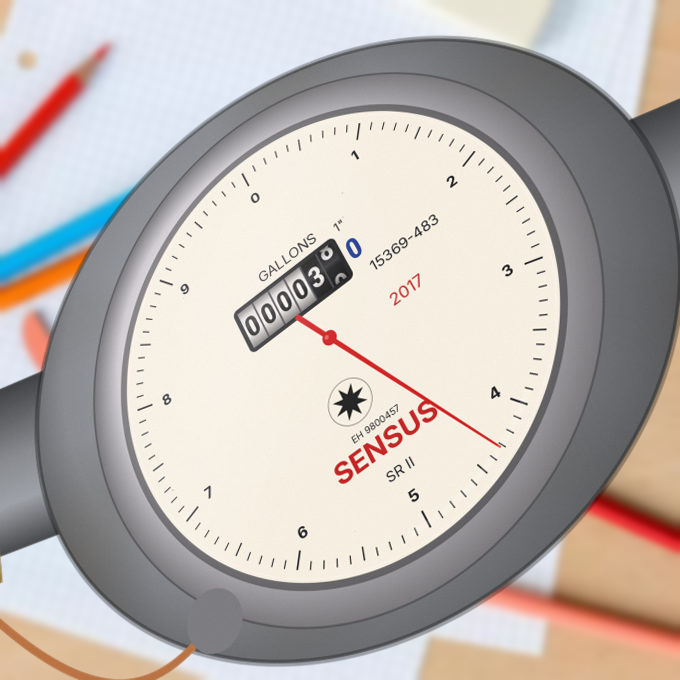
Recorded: 384.3 gal
